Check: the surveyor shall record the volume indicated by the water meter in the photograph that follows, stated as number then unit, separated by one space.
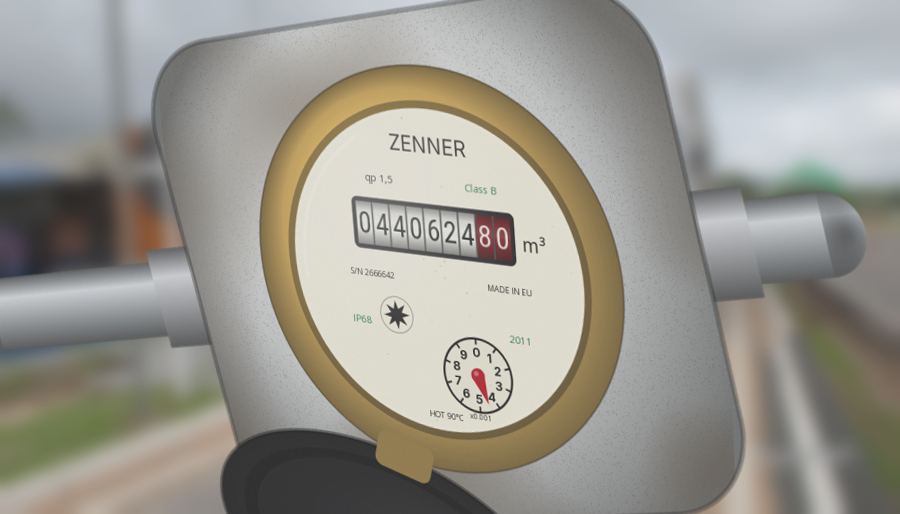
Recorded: 440624.804 m³
